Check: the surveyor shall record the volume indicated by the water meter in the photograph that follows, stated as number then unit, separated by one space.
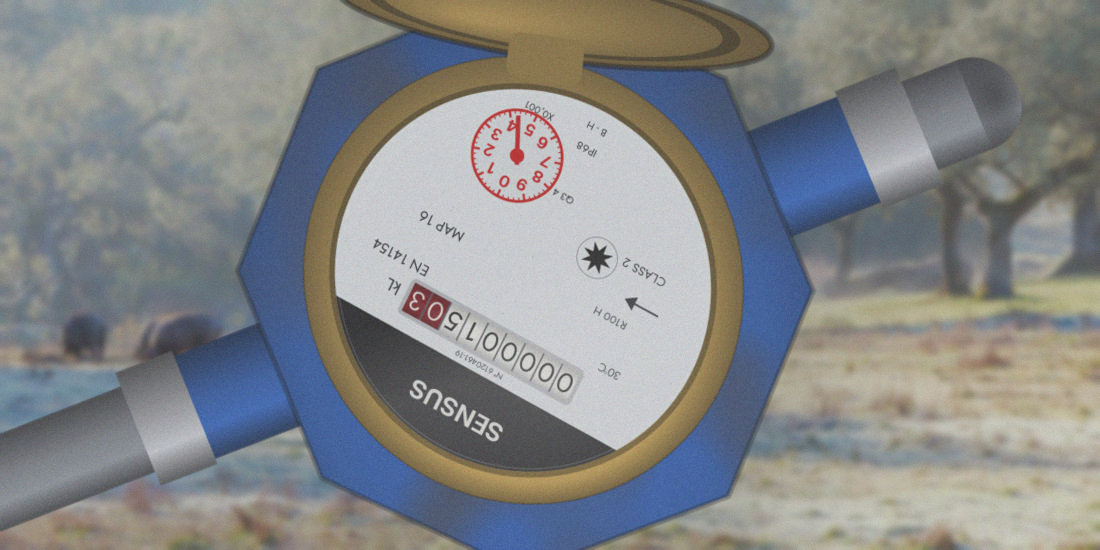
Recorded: 15.034 kL
